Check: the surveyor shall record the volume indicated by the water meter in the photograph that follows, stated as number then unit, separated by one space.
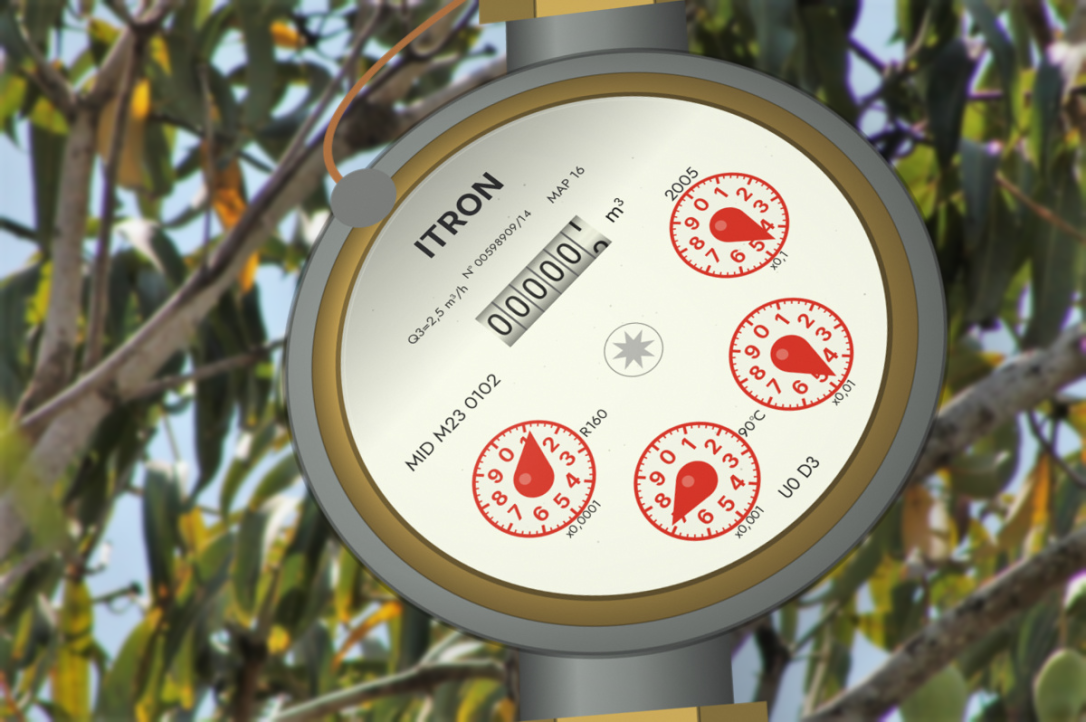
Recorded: 1.4471 m³
